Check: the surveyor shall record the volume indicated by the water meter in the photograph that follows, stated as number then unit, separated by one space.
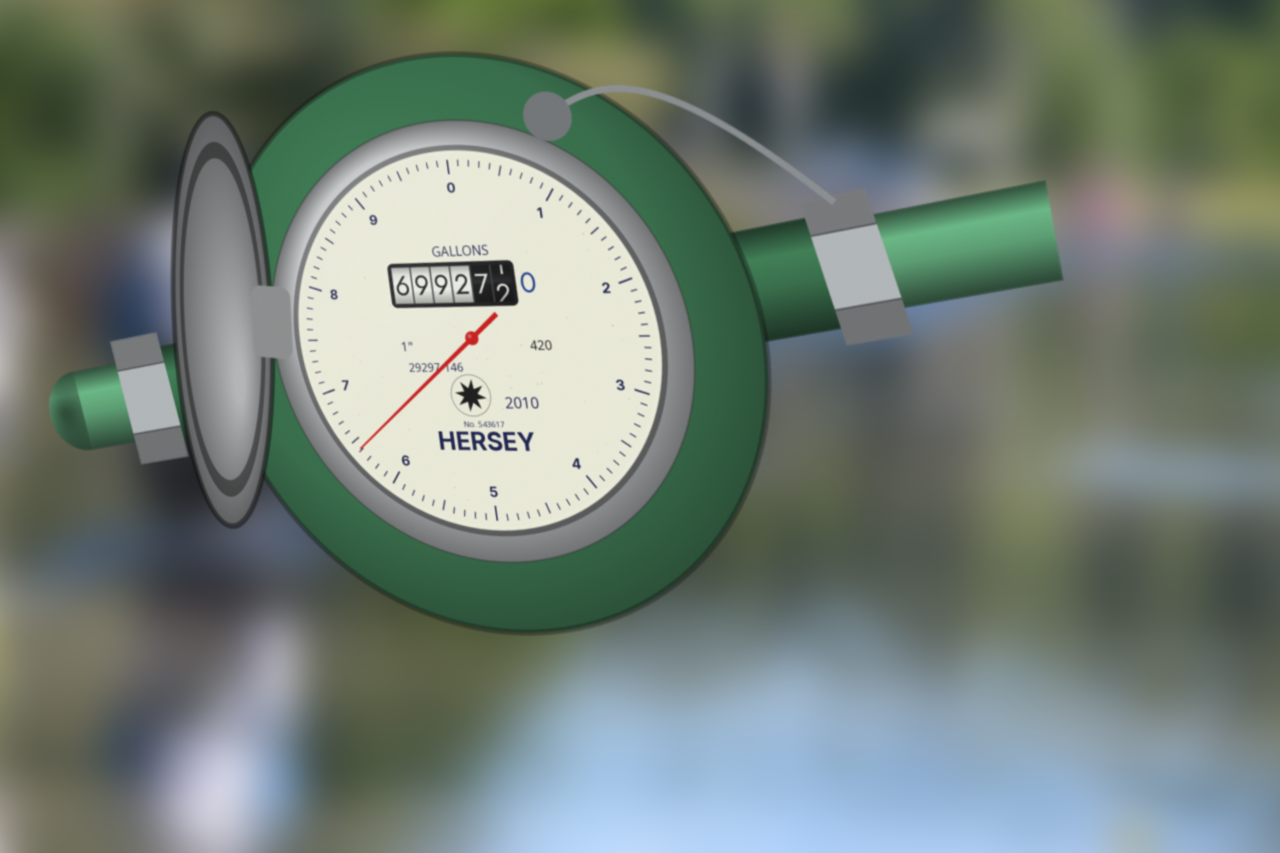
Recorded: 6992716.4 gal
